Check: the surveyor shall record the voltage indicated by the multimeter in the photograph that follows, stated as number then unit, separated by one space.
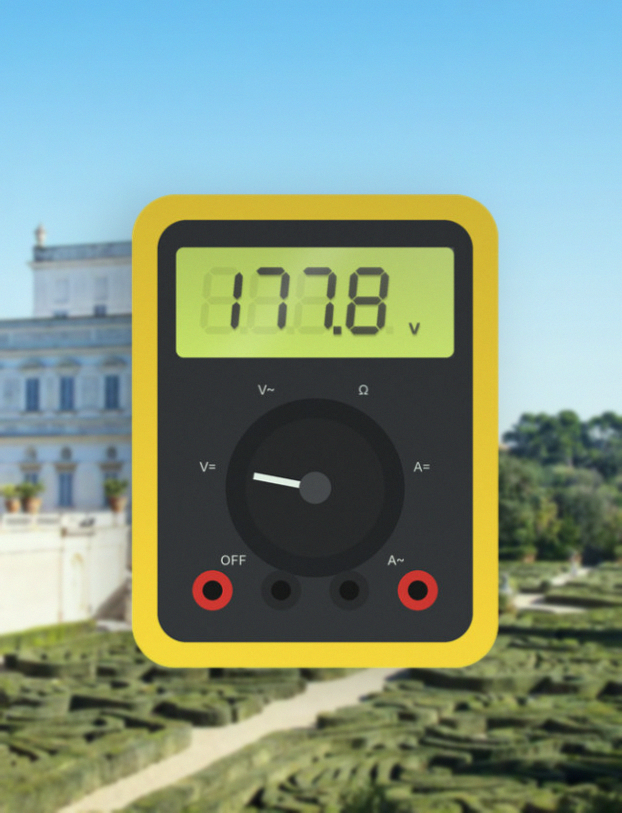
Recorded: 177.8 V
